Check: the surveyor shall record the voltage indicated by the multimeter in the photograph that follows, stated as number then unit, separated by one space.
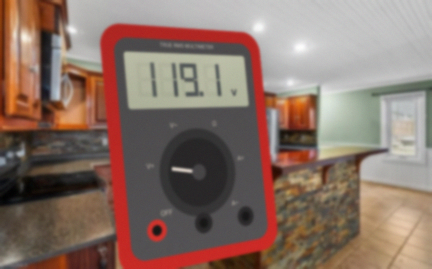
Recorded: 119.1 V
